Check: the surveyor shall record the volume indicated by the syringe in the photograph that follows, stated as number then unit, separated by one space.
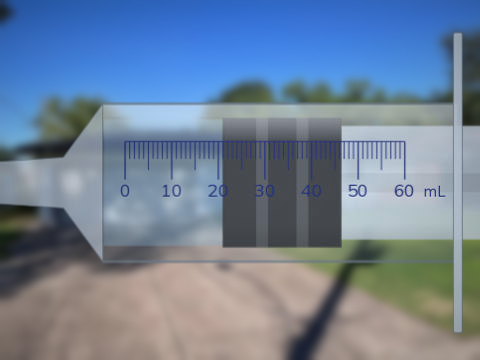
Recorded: 21 mL
